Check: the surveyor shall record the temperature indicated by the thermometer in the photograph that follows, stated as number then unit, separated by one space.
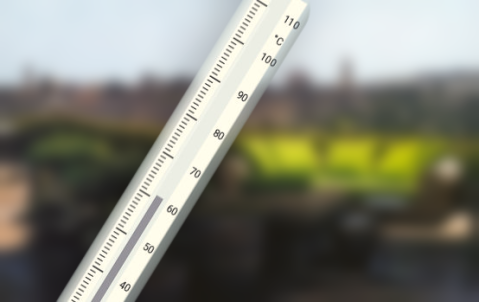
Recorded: 61 °C
